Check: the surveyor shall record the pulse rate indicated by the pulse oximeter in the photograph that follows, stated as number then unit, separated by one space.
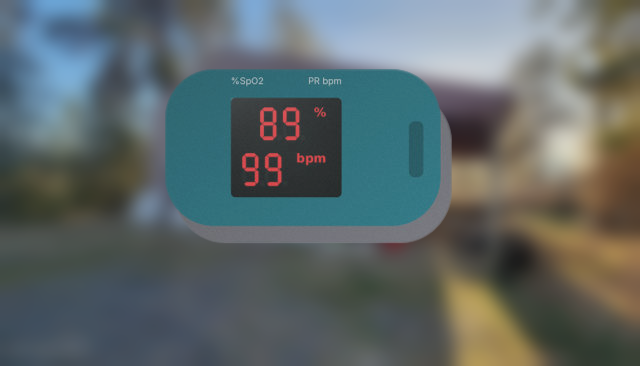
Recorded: 99 bpm
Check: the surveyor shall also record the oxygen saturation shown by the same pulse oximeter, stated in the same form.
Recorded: 89 %
